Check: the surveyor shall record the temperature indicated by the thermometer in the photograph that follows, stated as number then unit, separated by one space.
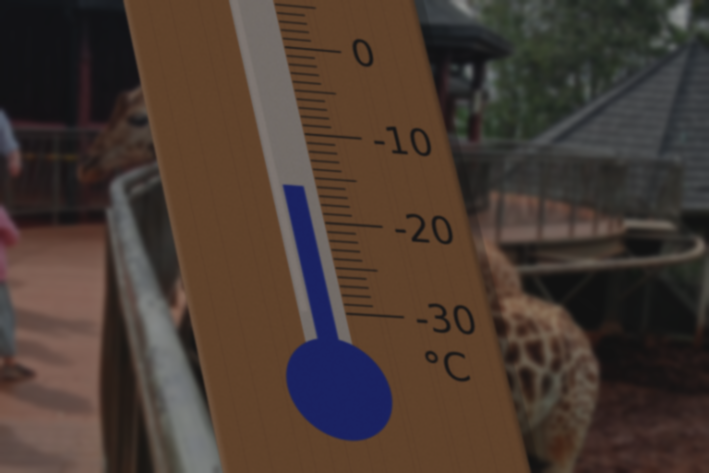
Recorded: -16 °C
